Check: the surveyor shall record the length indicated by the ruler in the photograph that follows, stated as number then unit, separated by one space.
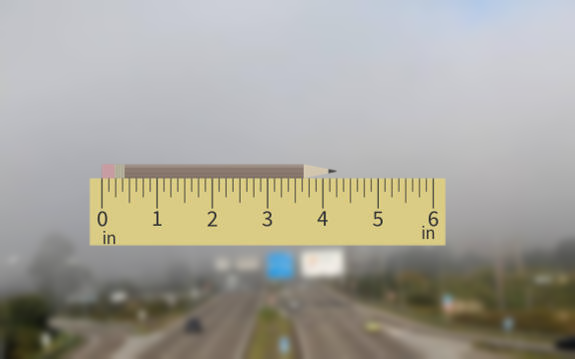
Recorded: 4.25 in
